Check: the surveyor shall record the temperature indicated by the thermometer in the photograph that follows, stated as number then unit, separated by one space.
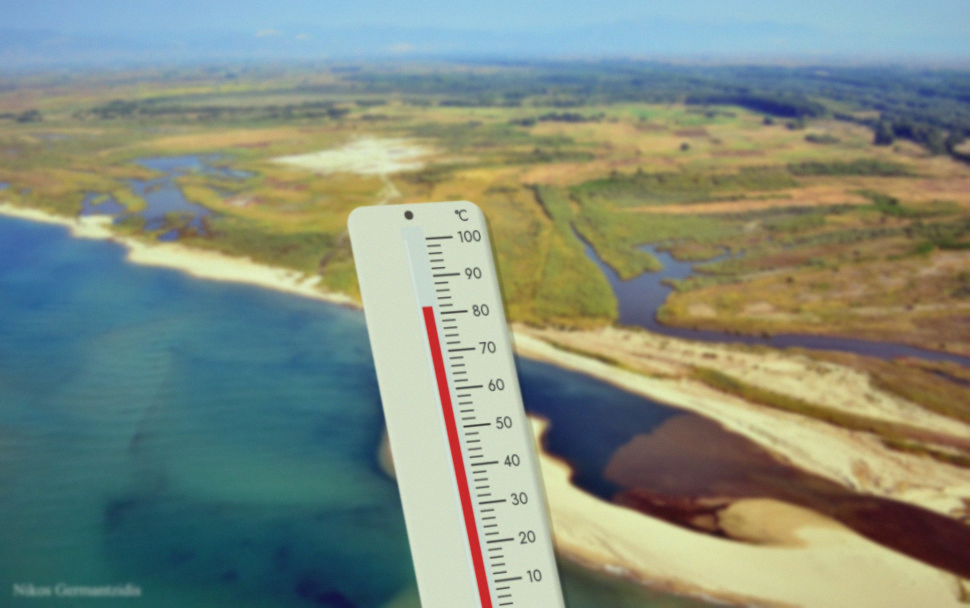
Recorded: 82 °C
